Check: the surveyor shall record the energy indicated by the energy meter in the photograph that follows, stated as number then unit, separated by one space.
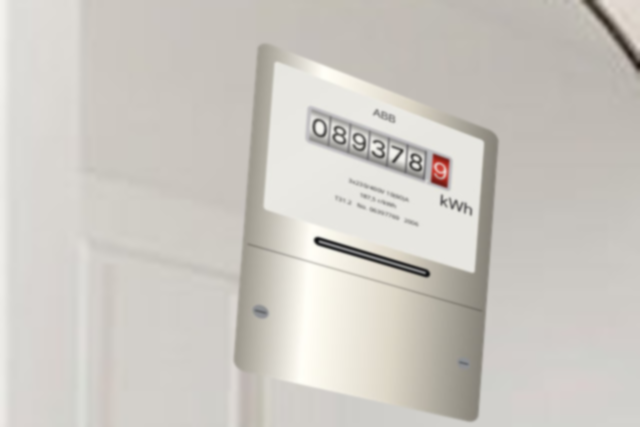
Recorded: 89378.9 kWh
